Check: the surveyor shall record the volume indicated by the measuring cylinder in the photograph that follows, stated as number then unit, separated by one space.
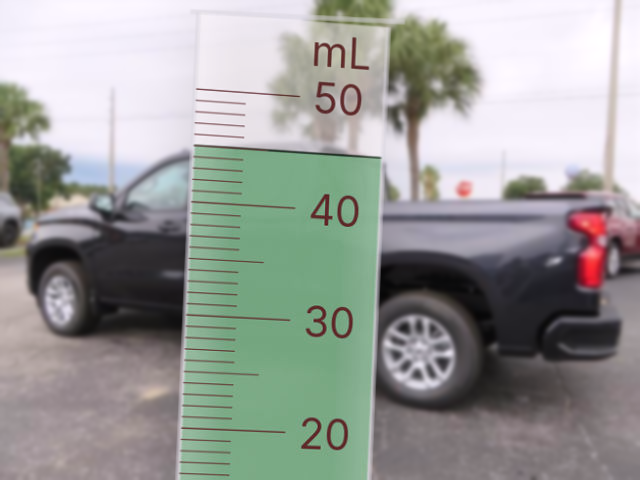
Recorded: 45 mL
